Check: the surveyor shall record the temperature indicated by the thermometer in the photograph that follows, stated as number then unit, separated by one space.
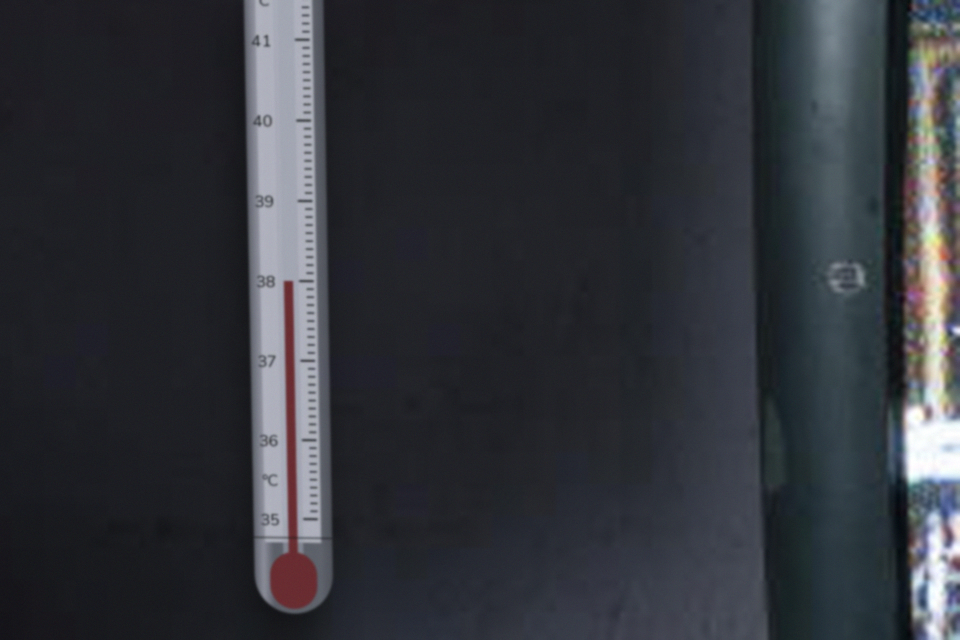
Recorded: 38 °C
